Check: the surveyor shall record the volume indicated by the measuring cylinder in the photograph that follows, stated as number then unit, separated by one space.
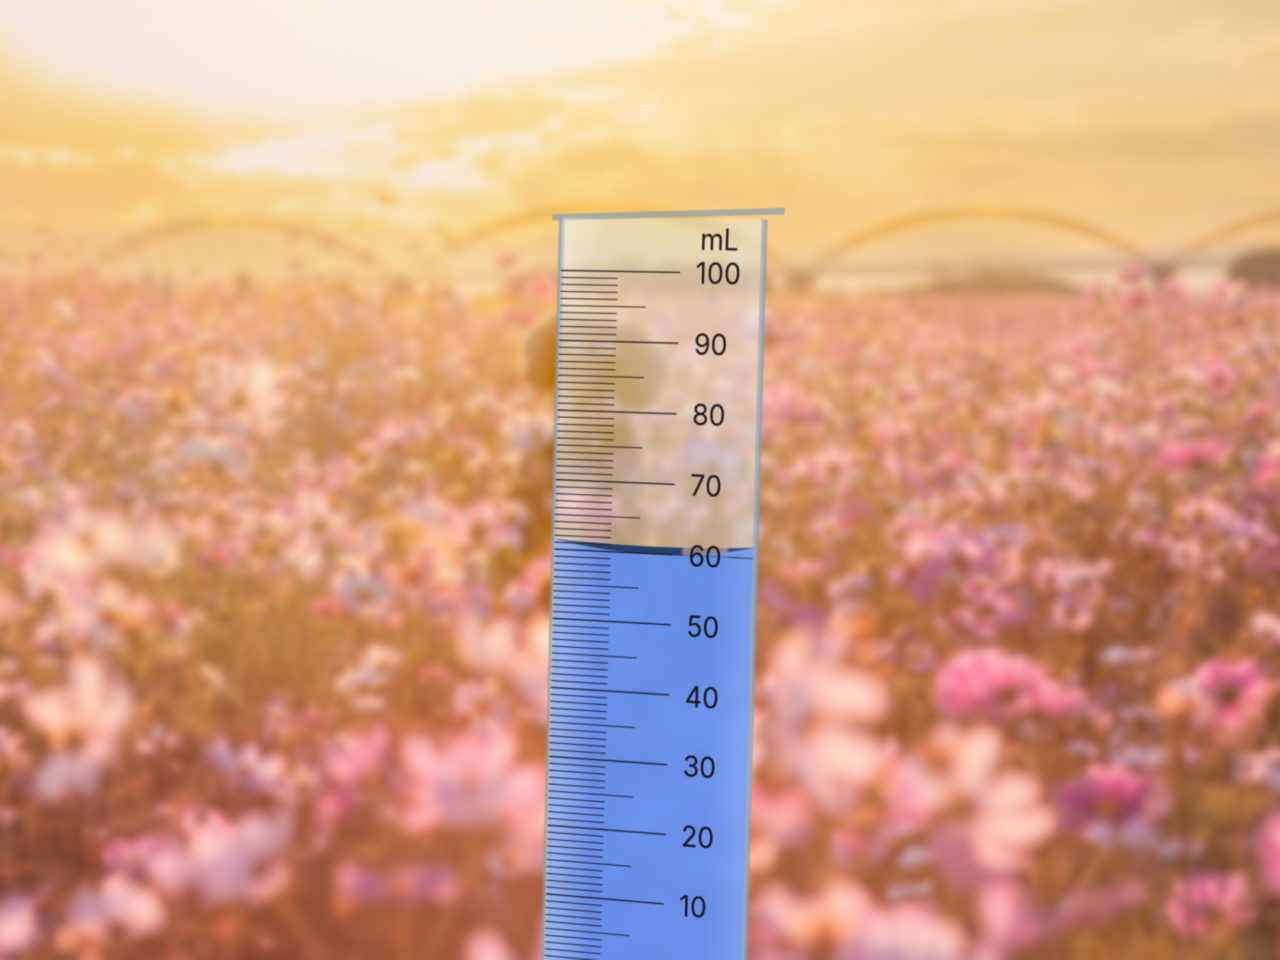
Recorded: 60 mL
